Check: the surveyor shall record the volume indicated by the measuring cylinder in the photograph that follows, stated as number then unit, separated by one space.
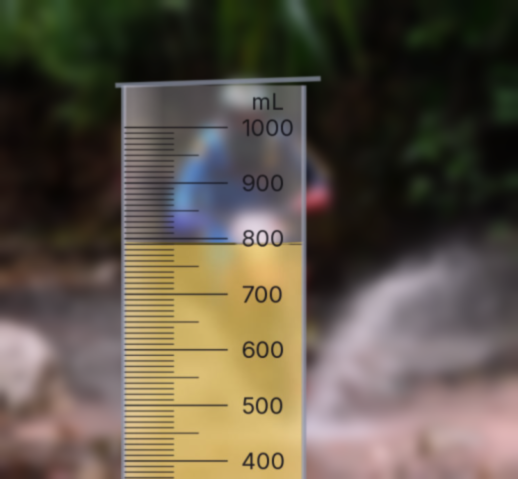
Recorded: 790 mL
